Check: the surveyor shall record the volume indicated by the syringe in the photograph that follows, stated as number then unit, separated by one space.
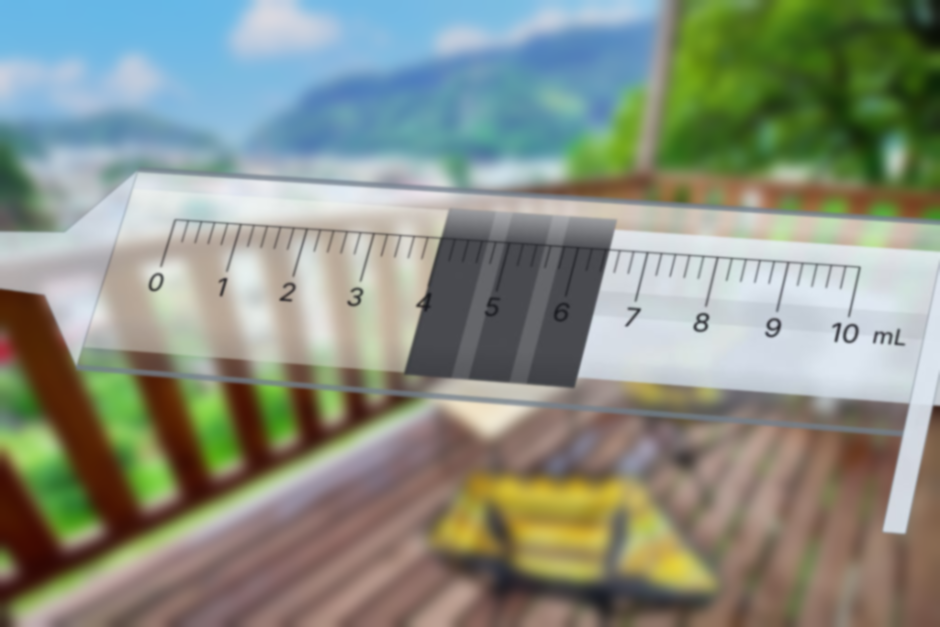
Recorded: 4 mL
